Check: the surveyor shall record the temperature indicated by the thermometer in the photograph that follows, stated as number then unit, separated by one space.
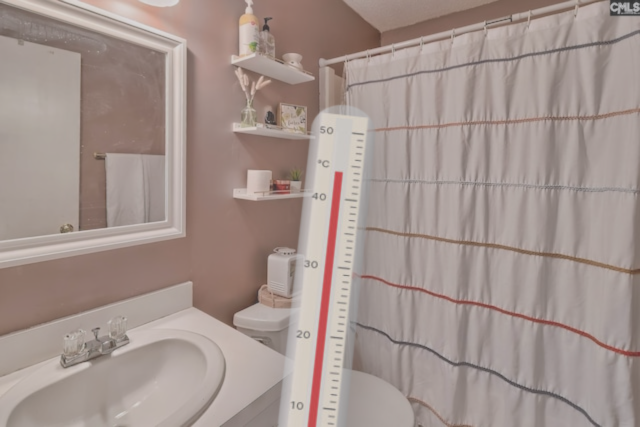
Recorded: 44 °C
